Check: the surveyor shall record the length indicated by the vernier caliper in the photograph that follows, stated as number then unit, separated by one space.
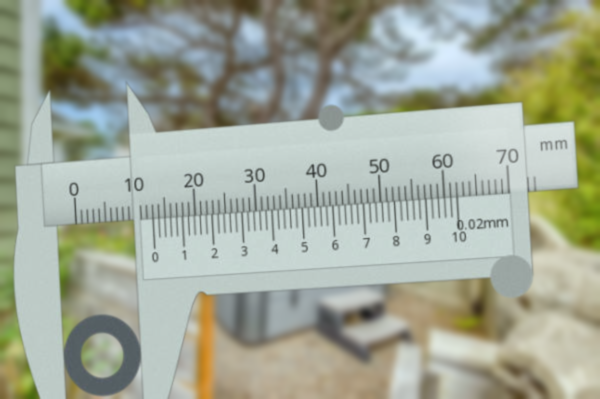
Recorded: 13.0 mm
